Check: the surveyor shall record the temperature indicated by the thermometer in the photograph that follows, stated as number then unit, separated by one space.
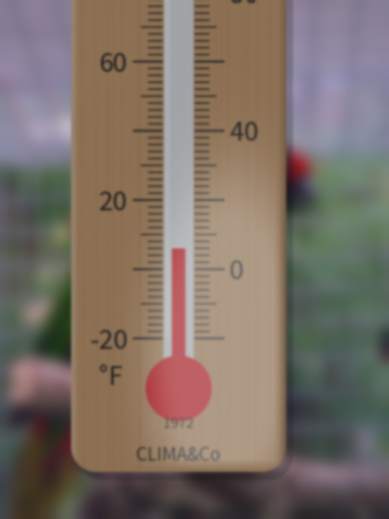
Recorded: 6 °F
